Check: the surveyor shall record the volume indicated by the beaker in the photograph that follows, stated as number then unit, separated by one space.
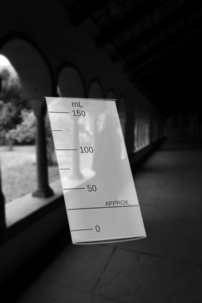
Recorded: 25 mL
